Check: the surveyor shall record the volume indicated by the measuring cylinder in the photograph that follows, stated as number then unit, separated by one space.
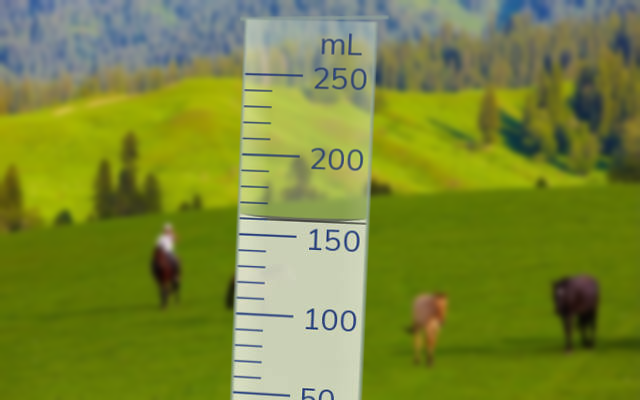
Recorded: 160 mL
